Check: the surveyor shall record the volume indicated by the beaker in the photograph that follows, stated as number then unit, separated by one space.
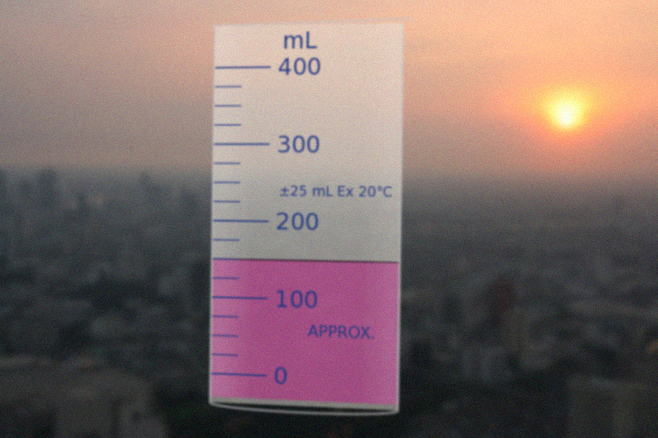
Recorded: 150 mL
